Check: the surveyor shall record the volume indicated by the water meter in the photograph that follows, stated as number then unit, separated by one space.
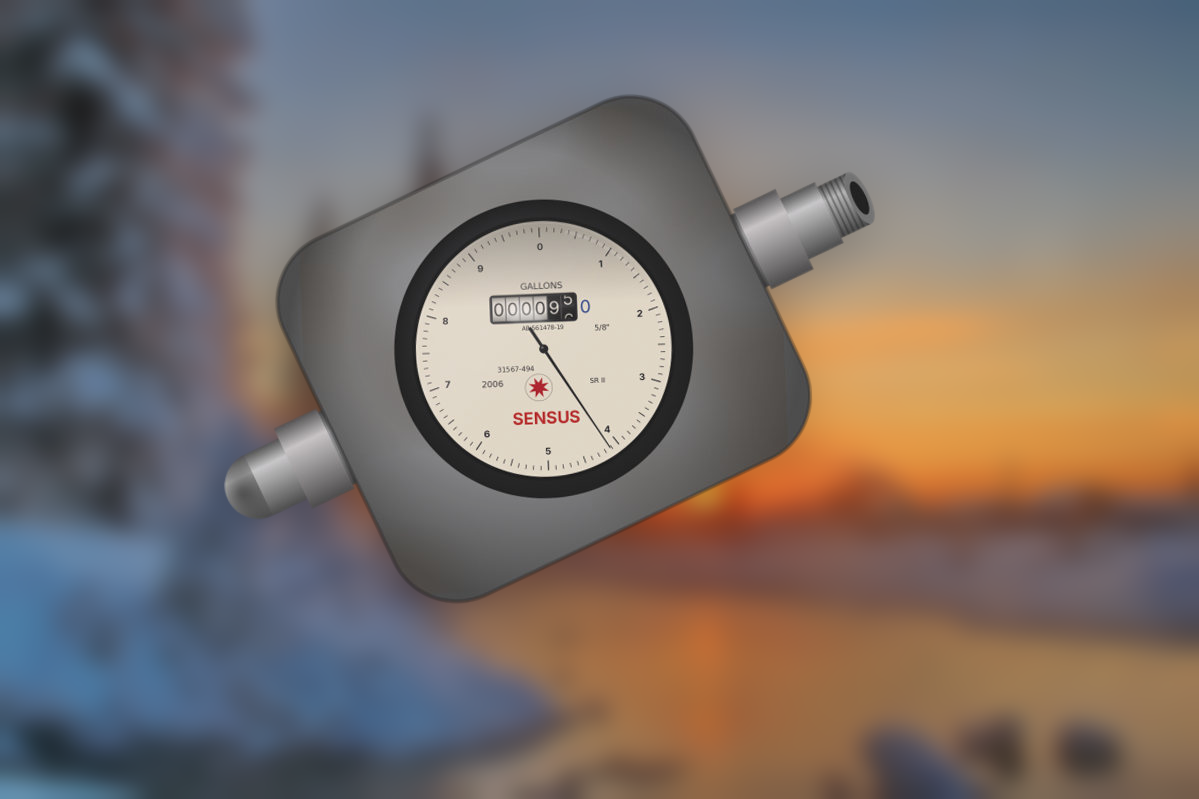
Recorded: 954.1 gal
